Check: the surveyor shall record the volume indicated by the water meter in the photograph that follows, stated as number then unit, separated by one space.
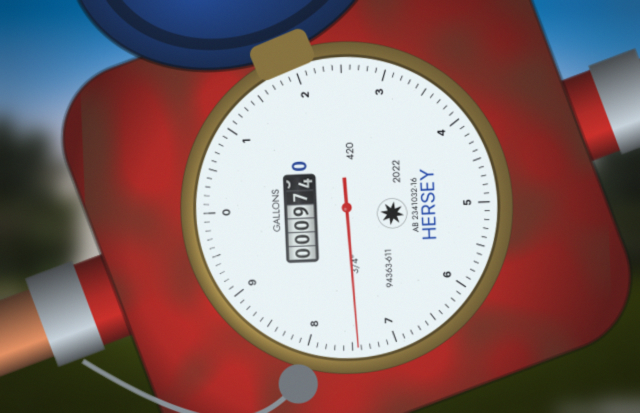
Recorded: 9737.4 gal
